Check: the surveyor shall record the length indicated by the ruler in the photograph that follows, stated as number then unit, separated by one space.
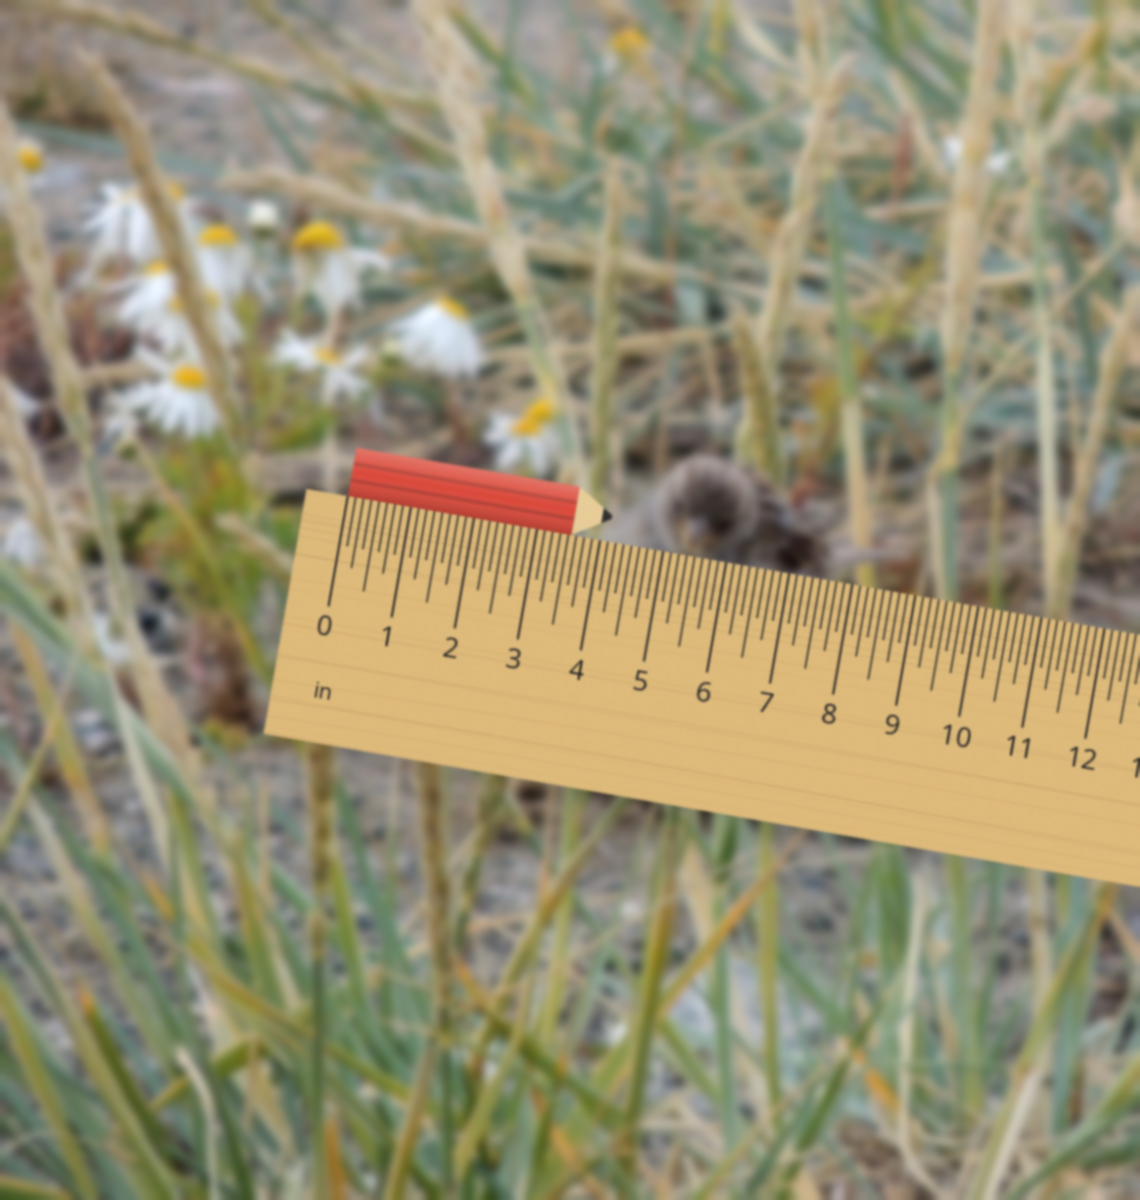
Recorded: 4.125 in
